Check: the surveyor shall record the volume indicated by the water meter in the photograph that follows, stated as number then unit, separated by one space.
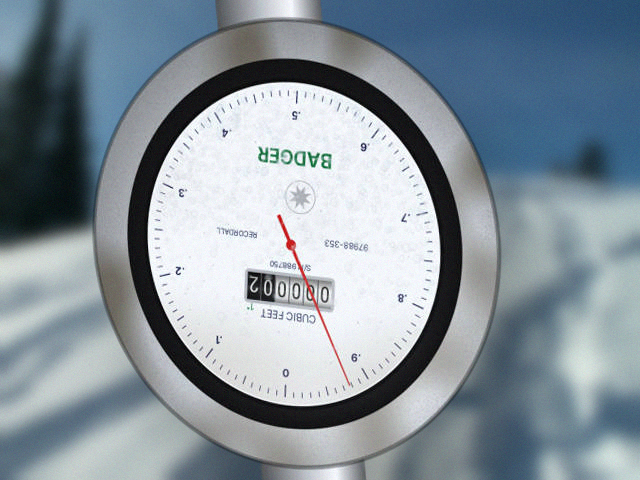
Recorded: 1.92 ft³
